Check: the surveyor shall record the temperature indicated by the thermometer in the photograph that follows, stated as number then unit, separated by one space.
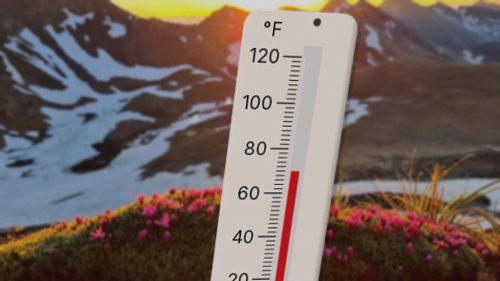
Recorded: 70 °F
